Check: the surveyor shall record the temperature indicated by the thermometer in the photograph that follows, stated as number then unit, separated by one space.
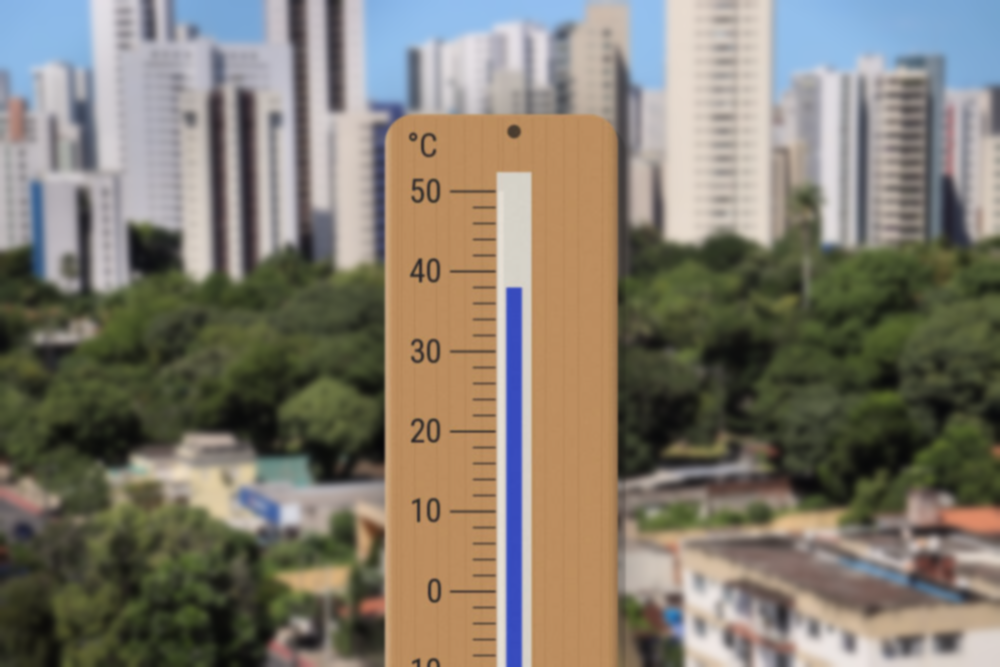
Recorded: 38 °C
